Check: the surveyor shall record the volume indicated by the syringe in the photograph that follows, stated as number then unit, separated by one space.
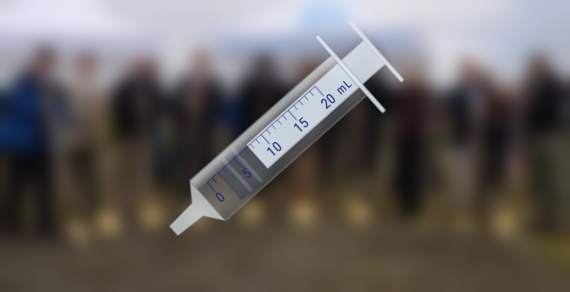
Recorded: 2 mL
